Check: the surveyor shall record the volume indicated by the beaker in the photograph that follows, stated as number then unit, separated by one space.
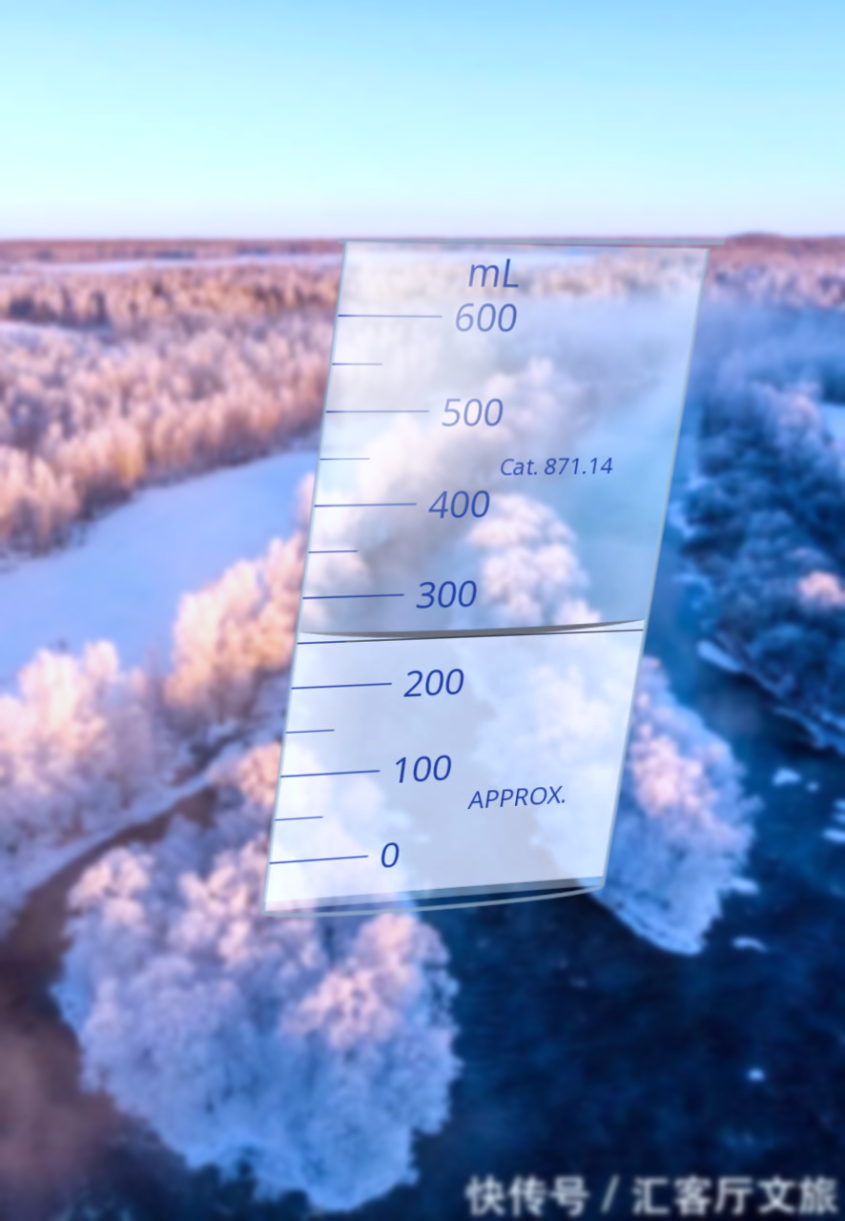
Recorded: 250 mL
